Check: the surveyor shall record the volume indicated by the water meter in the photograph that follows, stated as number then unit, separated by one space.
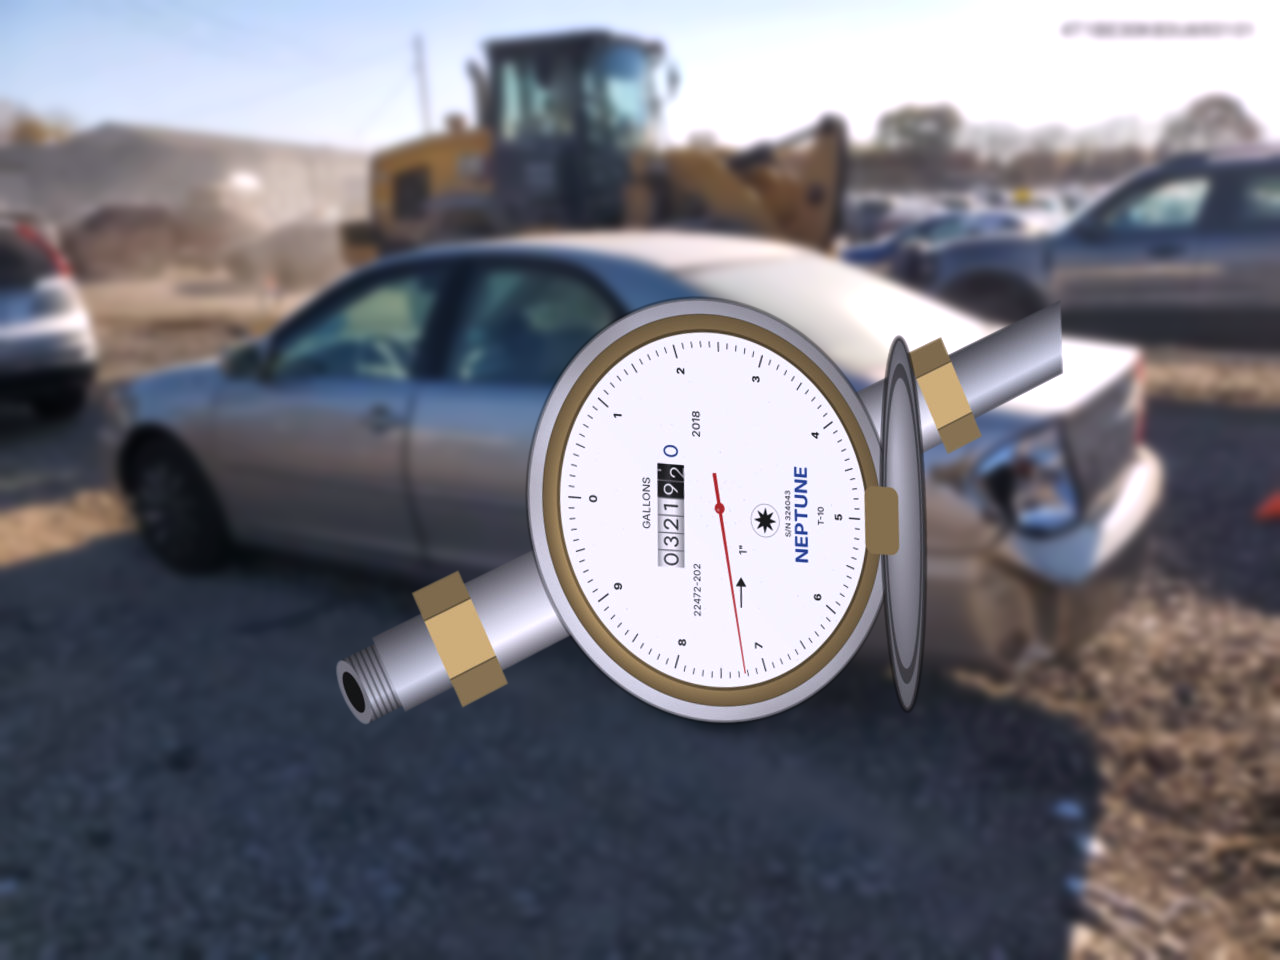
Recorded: 321917.2 gal
